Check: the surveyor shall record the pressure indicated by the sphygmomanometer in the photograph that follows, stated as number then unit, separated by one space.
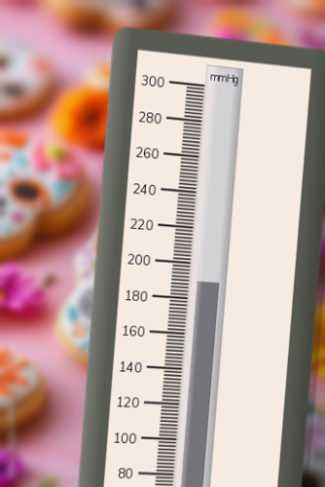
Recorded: 190 mmHg
